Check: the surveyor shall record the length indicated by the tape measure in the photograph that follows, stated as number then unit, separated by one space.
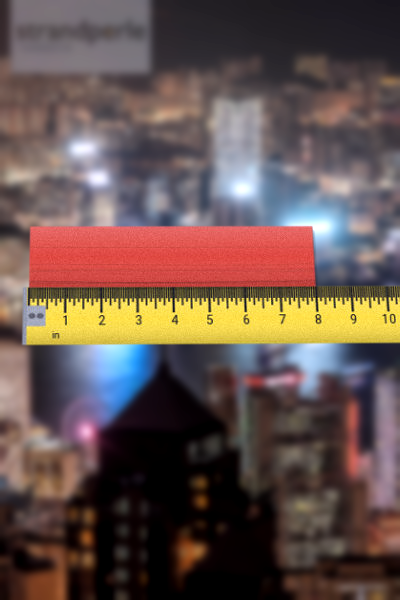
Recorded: 8 in
